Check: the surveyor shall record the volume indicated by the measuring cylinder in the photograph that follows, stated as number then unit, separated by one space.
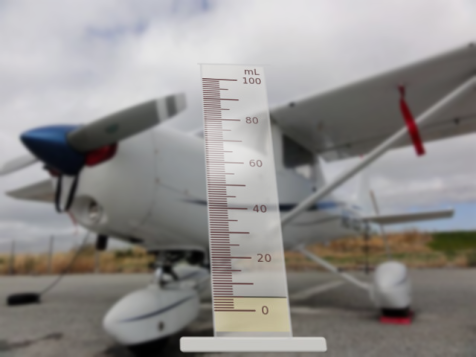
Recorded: 5 mL
